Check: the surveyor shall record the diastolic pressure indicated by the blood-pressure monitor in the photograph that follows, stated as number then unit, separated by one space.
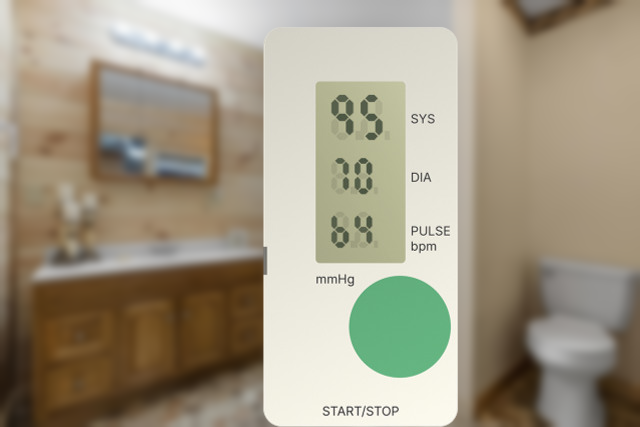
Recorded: 70 mmHg
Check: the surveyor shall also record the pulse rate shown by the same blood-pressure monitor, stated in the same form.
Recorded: 64 bpm
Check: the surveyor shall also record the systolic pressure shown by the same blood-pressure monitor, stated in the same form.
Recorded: 95 mmHg
